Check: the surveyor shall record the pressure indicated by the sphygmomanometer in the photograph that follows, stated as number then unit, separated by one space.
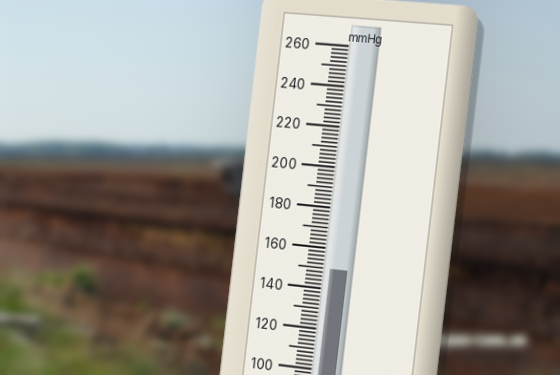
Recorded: 150 mmHg
